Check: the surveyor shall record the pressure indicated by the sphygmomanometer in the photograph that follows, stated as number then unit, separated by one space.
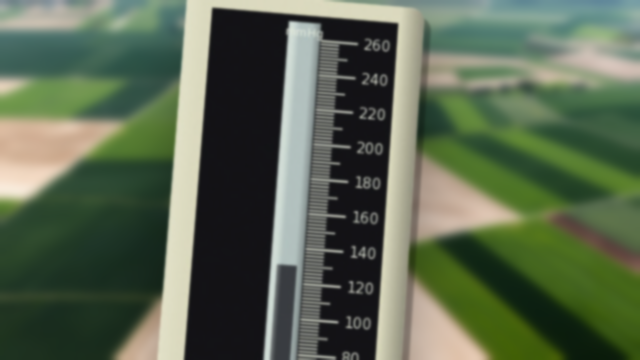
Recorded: 130 mmHg
